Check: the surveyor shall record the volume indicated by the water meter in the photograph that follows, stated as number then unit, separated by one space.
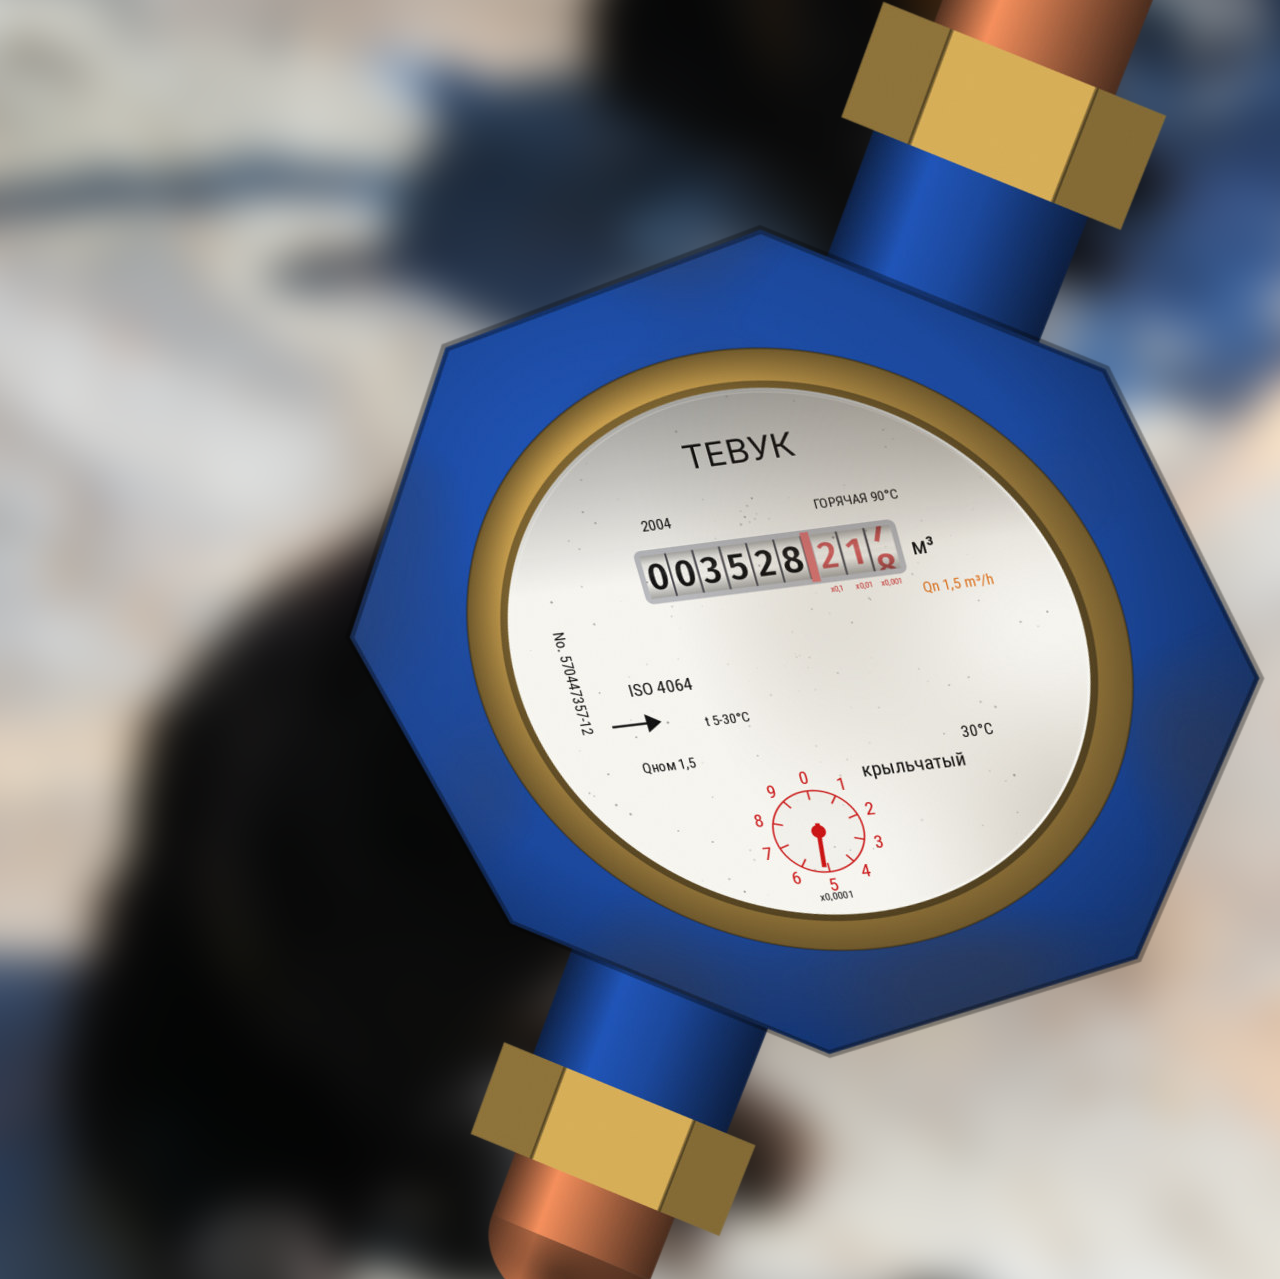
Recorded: 3528.2175 m³
